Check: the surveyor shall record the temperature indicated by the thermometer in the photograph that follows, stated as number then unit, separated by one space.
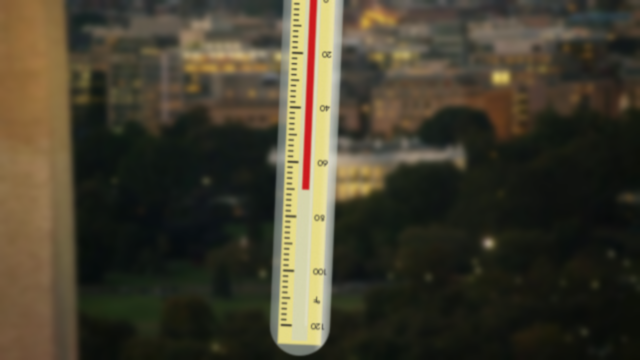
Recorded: 70 °F
